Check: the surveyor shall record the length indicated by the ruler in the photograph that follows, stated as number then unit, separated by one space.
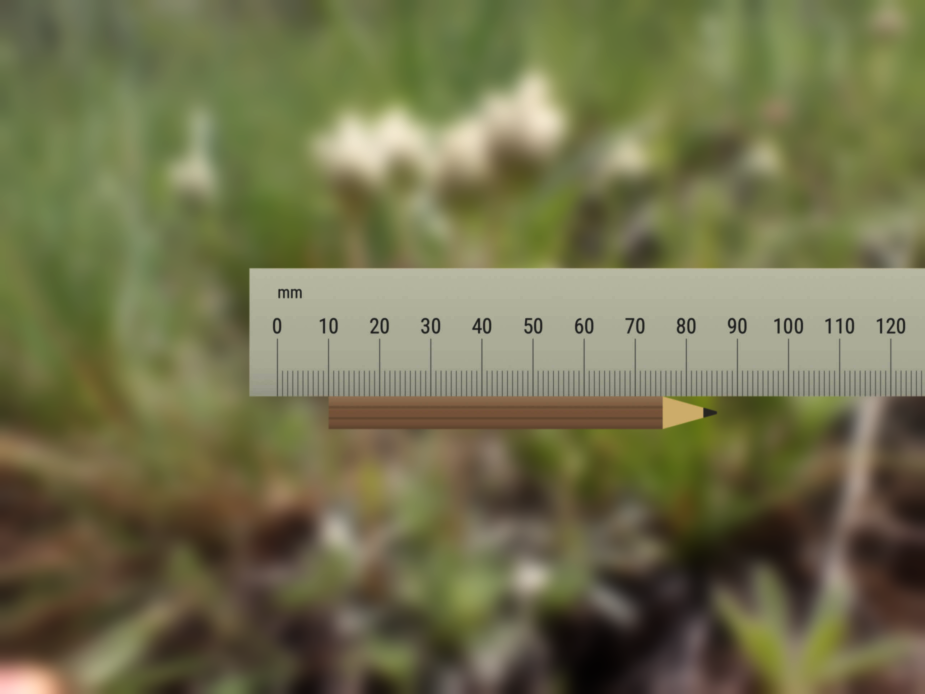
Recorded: 76 mm
